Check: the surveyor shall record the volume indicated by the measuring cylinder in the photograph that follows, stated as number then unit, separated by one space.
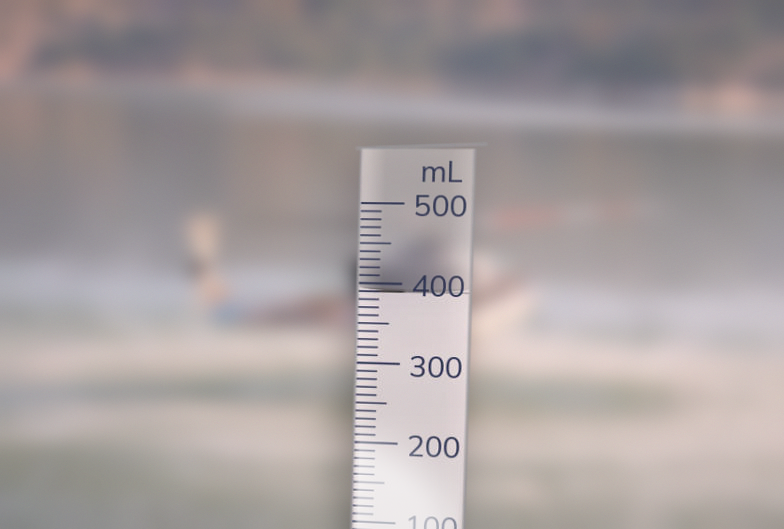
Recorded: 390 mL
